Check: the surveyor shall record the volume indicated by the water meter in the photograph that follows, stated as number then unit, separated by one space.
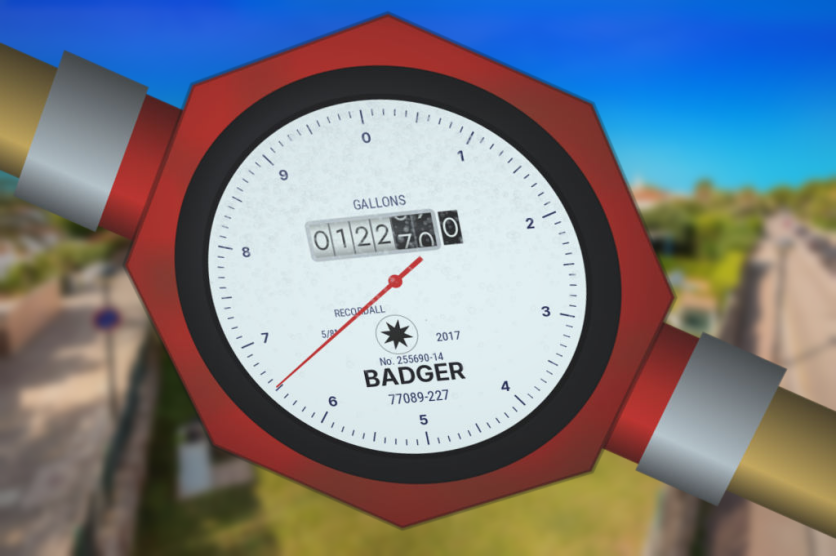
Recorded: 122696.5 gal
